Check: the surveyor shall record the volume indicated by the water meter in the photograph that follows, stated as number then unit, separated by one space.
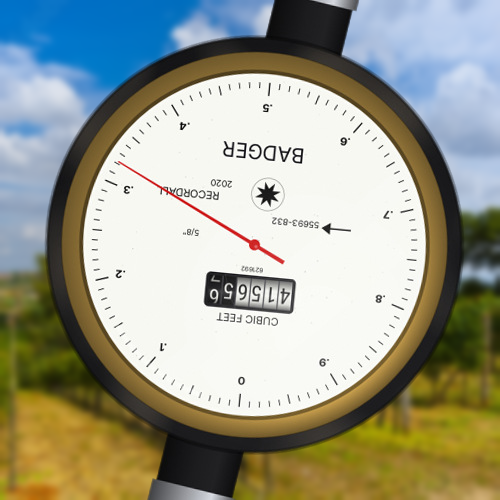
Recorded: 415656.32 ft³
